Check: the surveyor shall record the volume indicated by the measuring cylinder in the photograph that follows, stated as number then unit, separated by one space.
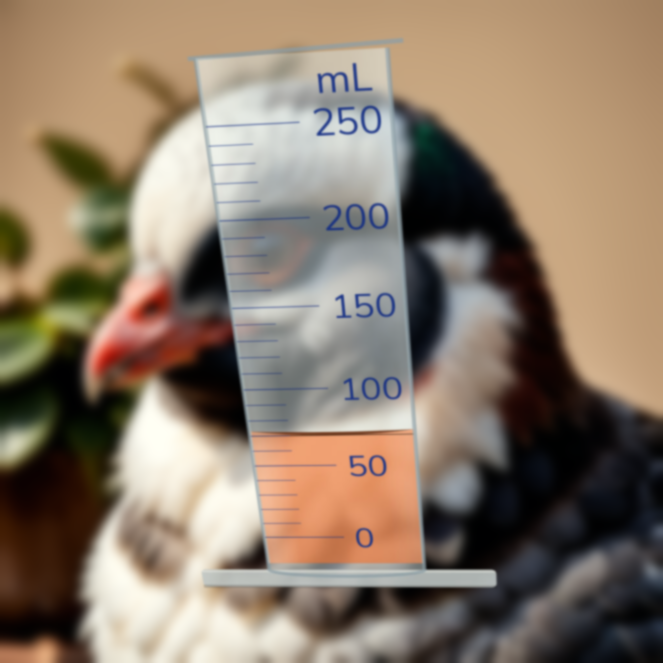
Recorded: 70 mL
